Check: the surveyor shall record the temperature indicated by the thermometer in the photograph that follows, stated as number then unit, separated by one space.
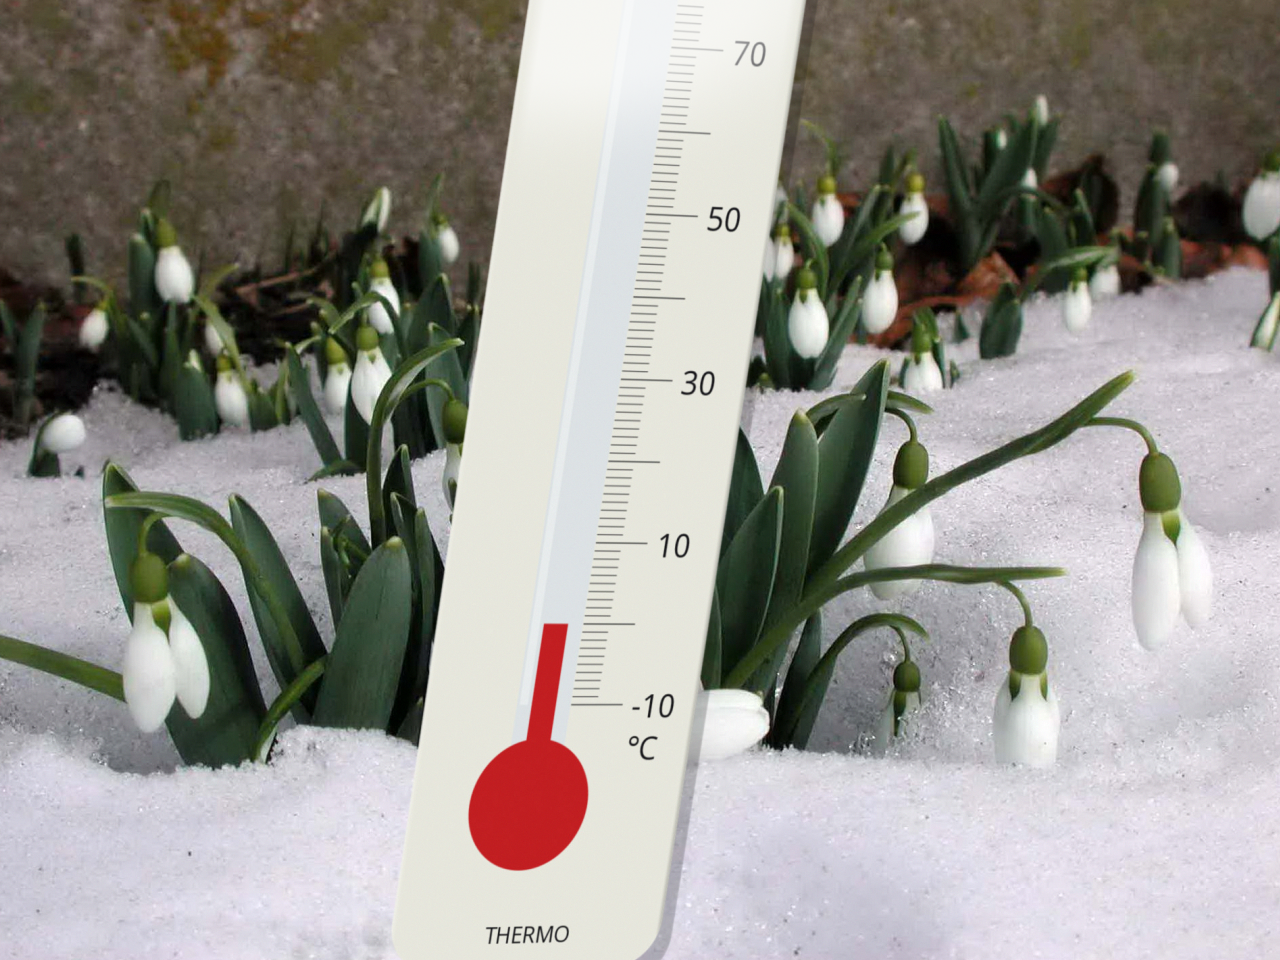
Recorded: 0 °C
